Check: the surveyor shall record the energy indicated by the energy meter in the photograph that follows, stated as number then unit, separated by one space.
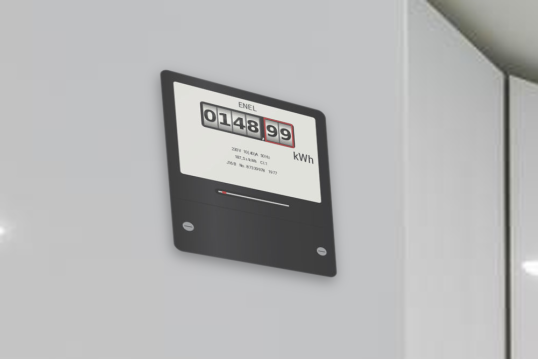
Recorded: 148.99 kWh
